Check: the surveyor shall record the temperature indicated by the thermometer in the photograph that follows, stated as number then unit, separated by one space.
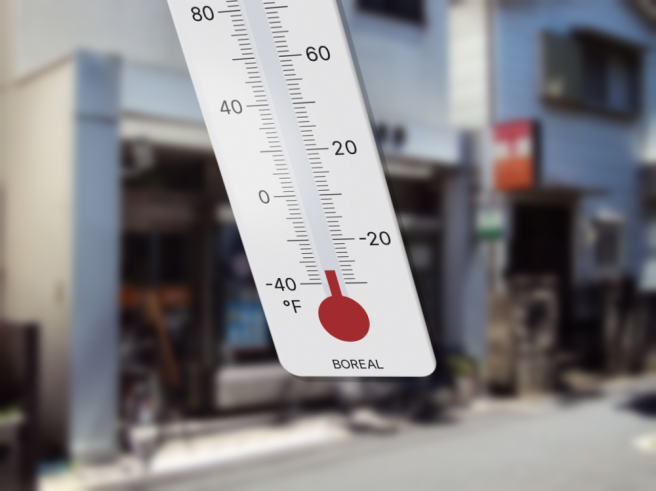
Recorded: -34 °F
